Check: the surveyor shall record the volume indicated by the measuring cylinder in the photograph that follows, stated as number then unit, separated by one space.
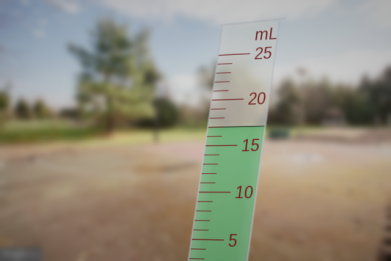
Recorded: 17 mL
